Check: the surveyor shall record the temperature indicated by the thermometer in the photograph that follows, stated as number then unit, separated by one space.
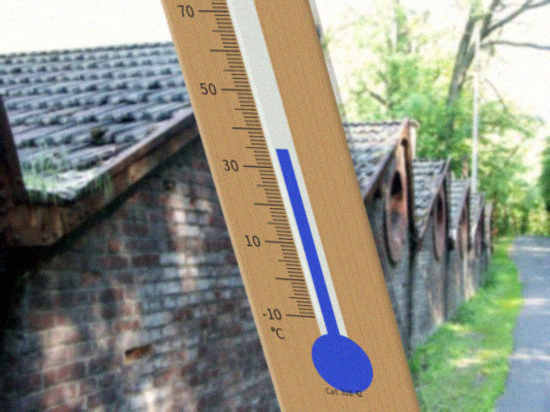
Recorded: 35 °C
